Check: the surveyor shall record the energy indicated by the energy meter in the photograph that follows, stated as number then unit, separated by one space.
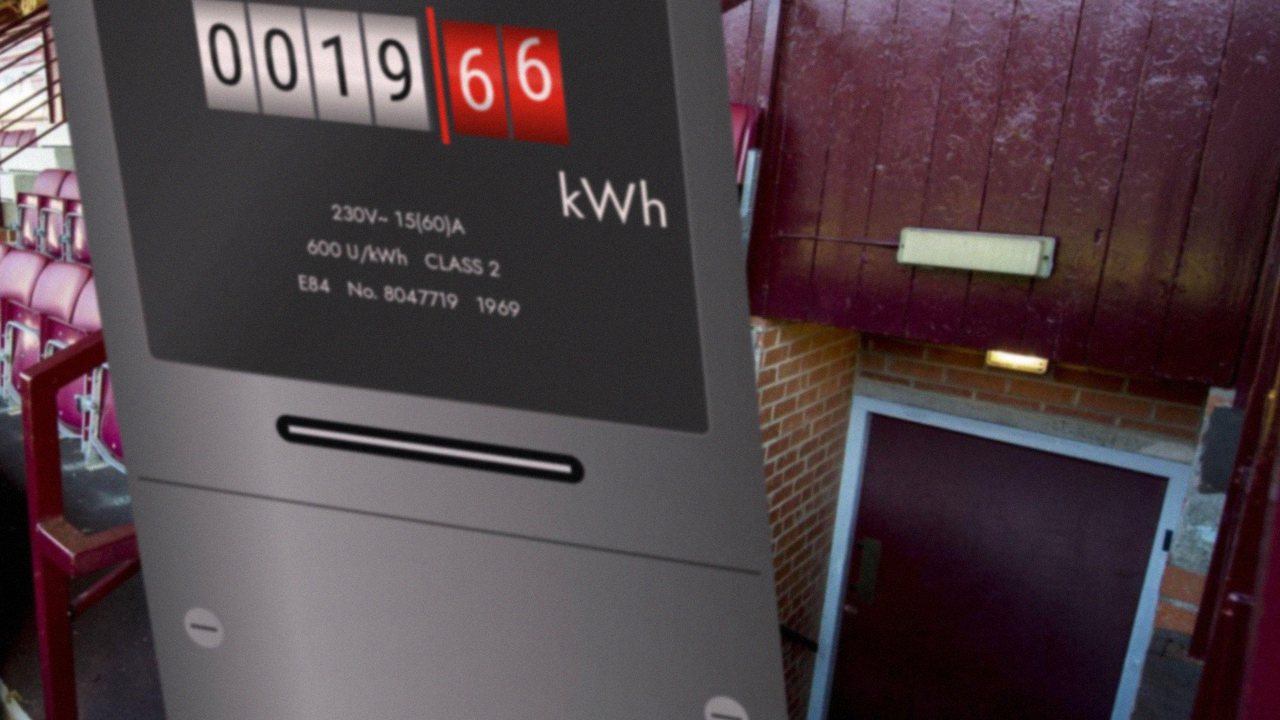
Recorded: 19.66 kWh
